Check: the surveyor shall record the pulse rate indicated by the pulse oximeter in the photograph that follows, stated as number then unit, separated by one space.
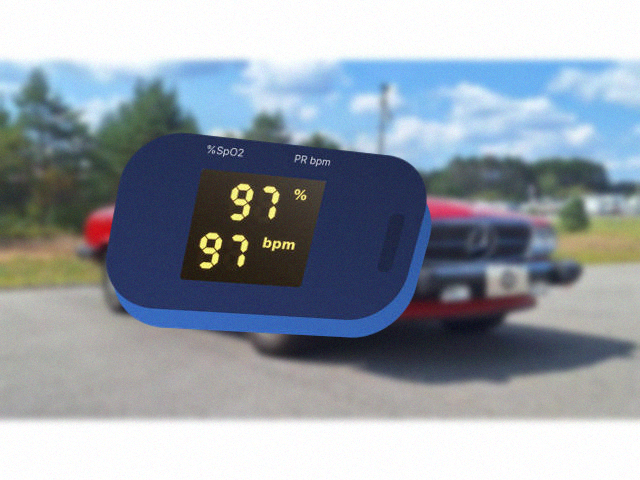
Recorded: 97 bpm
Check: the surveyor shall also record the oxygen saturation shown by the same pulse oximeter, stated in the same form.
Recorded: 97 %
